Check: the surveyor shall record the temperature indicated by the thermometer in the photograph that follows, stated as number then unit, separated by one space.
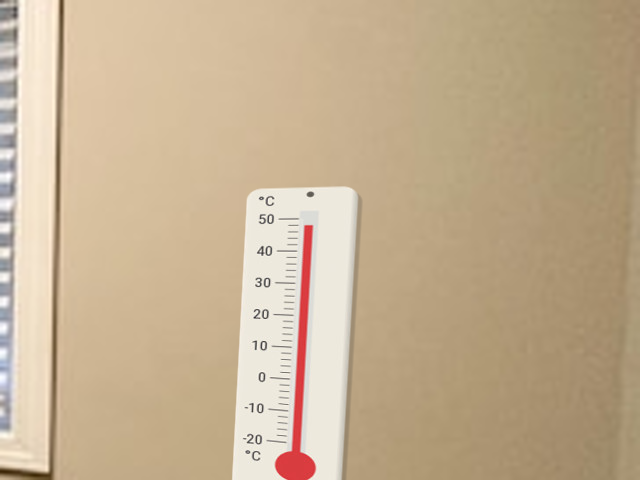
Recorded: 48 °C
